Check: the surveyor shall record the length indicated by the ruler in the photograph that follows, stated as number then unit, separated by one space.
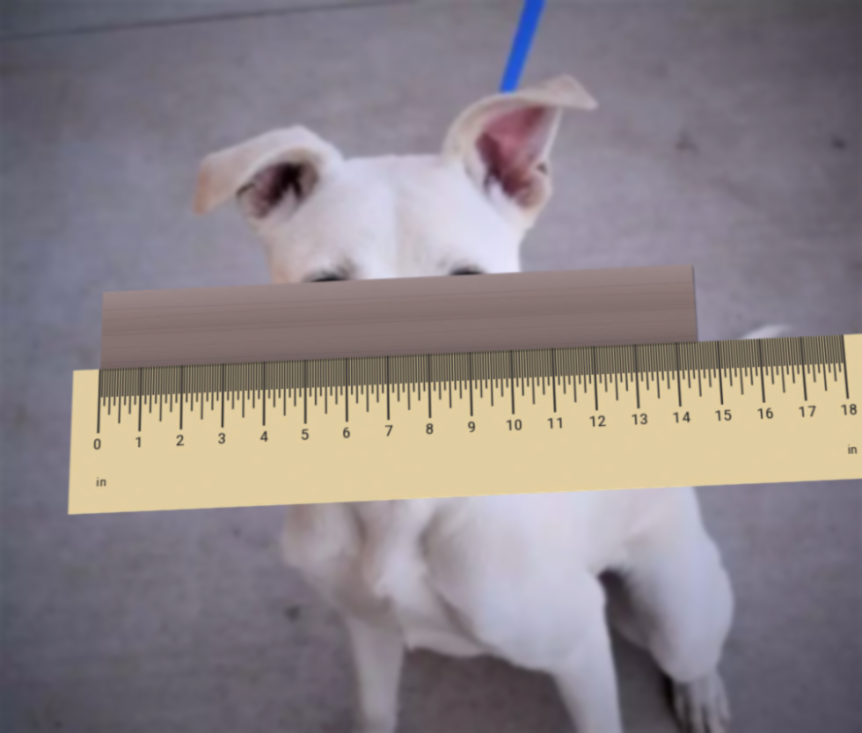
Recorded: 14.5 in
